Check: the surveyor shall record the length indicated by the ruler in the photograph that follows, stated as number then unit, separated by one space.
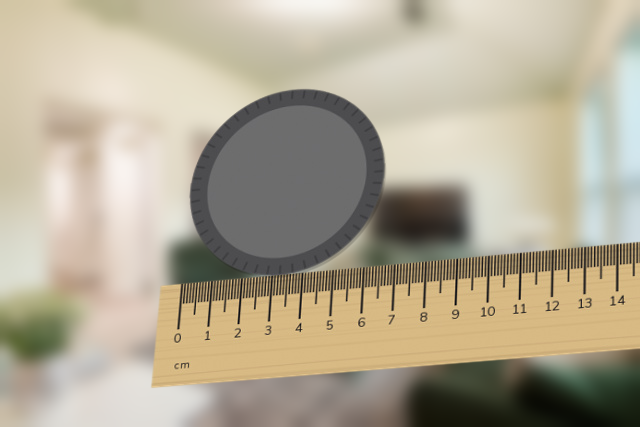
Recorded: 6.5 cm
